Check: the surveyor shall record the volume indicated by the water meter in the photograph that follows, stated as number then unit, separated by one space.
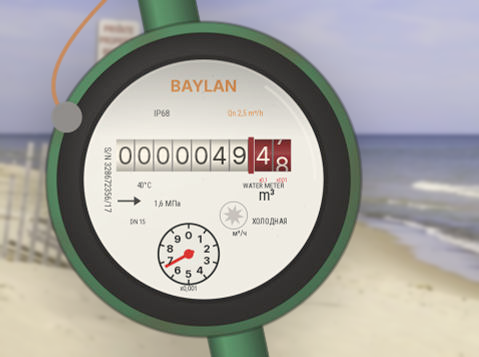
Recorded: 49.476 m³
